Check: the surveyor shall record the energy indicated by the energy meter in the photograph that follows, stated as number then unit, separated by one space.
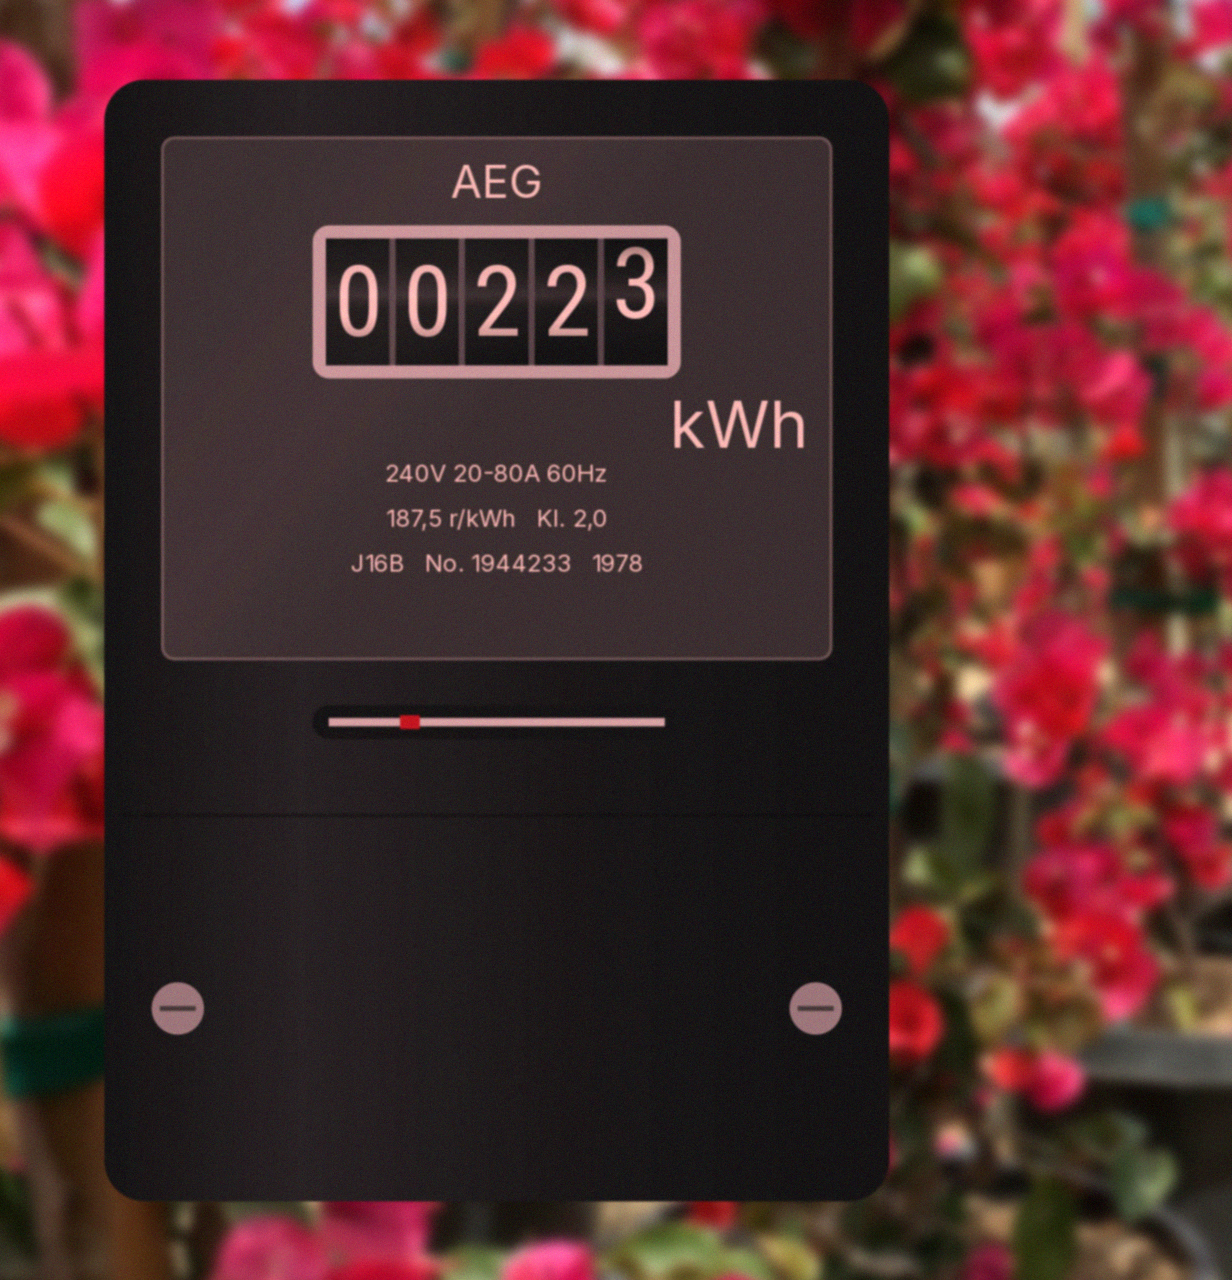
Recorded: 223 kWh
